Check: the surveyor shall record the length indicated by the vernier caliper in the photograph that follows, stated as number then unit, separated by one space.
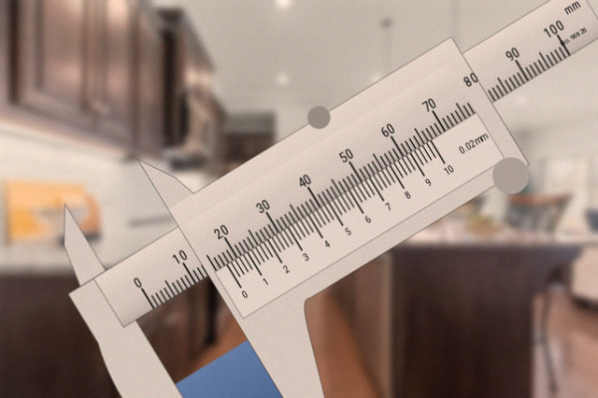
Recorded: 17.5 mm
